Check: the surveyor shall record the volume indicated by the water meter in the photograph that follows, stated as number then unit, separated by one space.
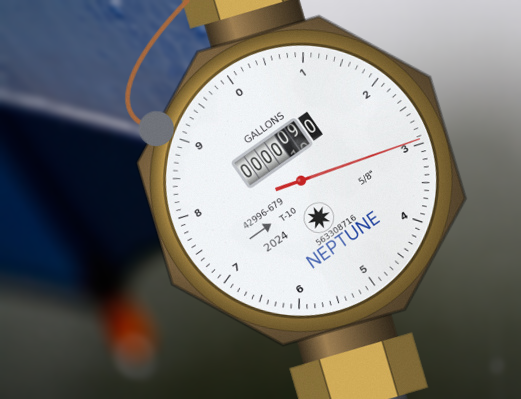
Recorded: 92.9 gal
